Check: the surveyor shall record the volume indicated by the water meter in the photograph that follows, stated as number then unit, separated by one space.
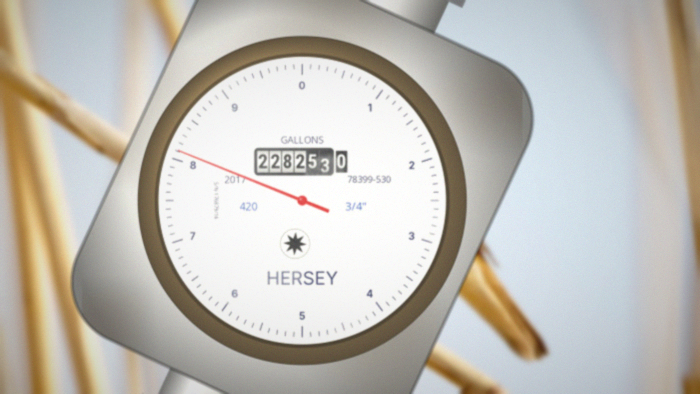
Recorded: 2282528.1 gal
